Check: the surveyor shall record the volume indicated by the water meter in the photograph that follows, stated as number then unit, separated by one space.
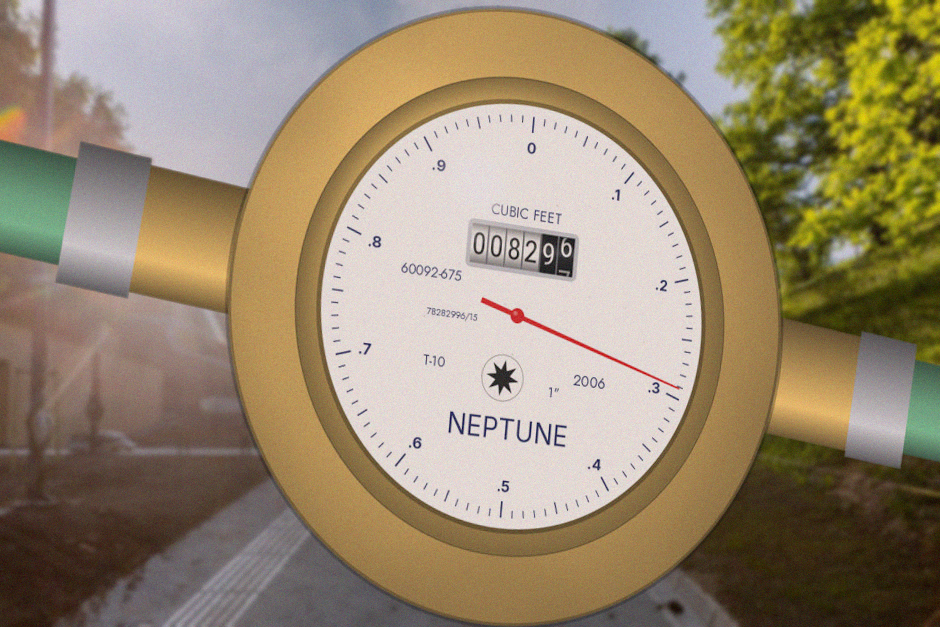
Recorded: 8296.29 ft³
